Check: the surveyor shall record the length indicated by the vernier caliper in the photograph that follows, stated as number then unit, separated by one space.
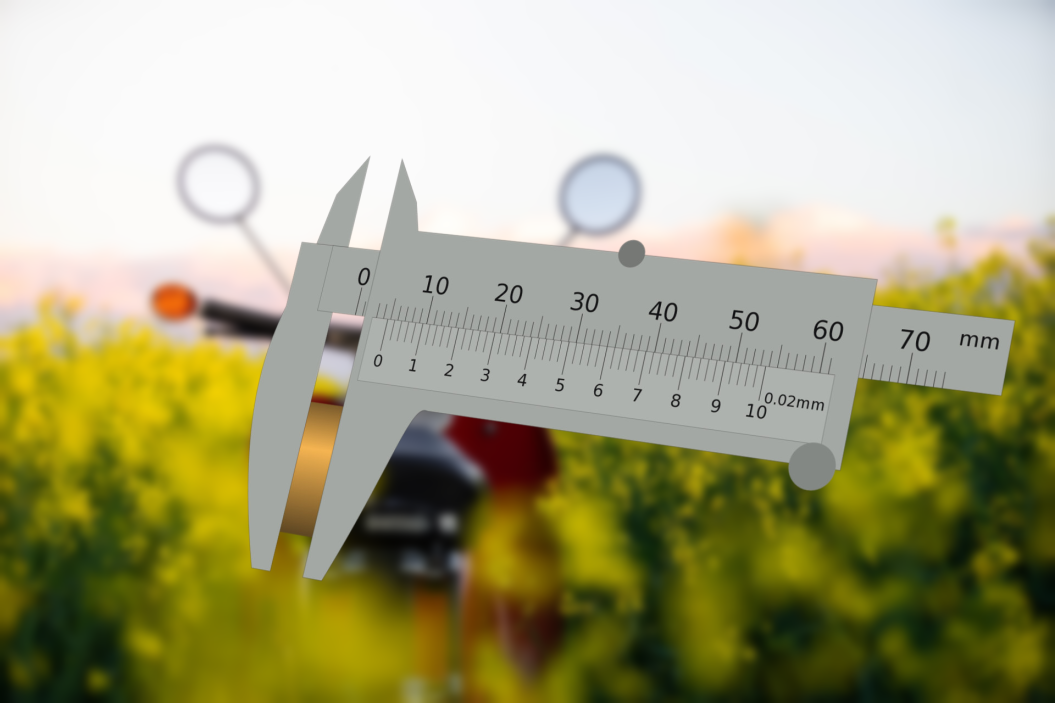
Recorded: 4.6 mm
